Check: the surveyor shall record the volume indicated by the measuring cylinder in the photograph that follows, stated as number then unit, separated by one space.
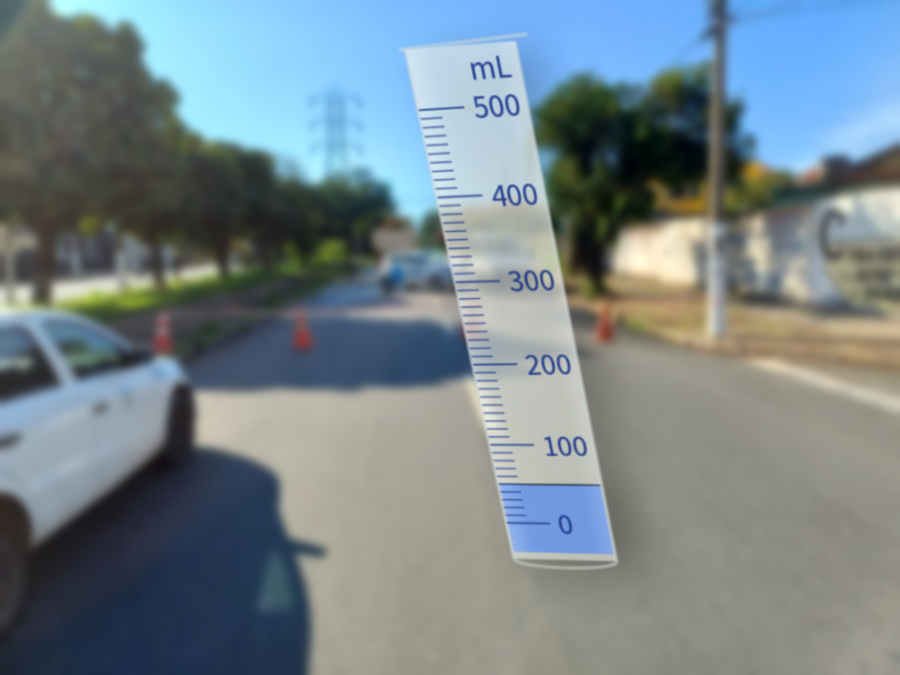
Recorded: 50 mL
